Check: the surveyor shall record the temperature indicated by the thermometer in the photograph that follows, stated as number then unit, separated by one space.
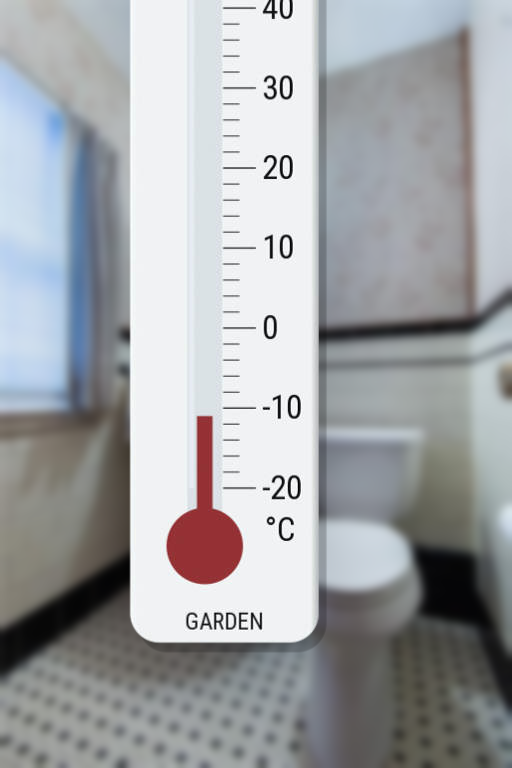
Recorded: -11 °C
